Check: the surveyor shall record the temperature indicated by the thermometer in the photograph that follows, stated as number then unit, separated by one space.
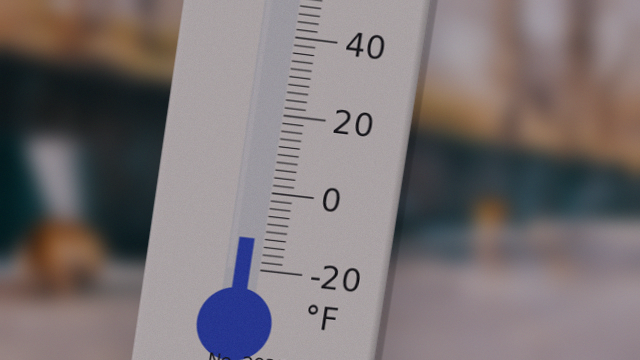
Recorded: -12 °F
